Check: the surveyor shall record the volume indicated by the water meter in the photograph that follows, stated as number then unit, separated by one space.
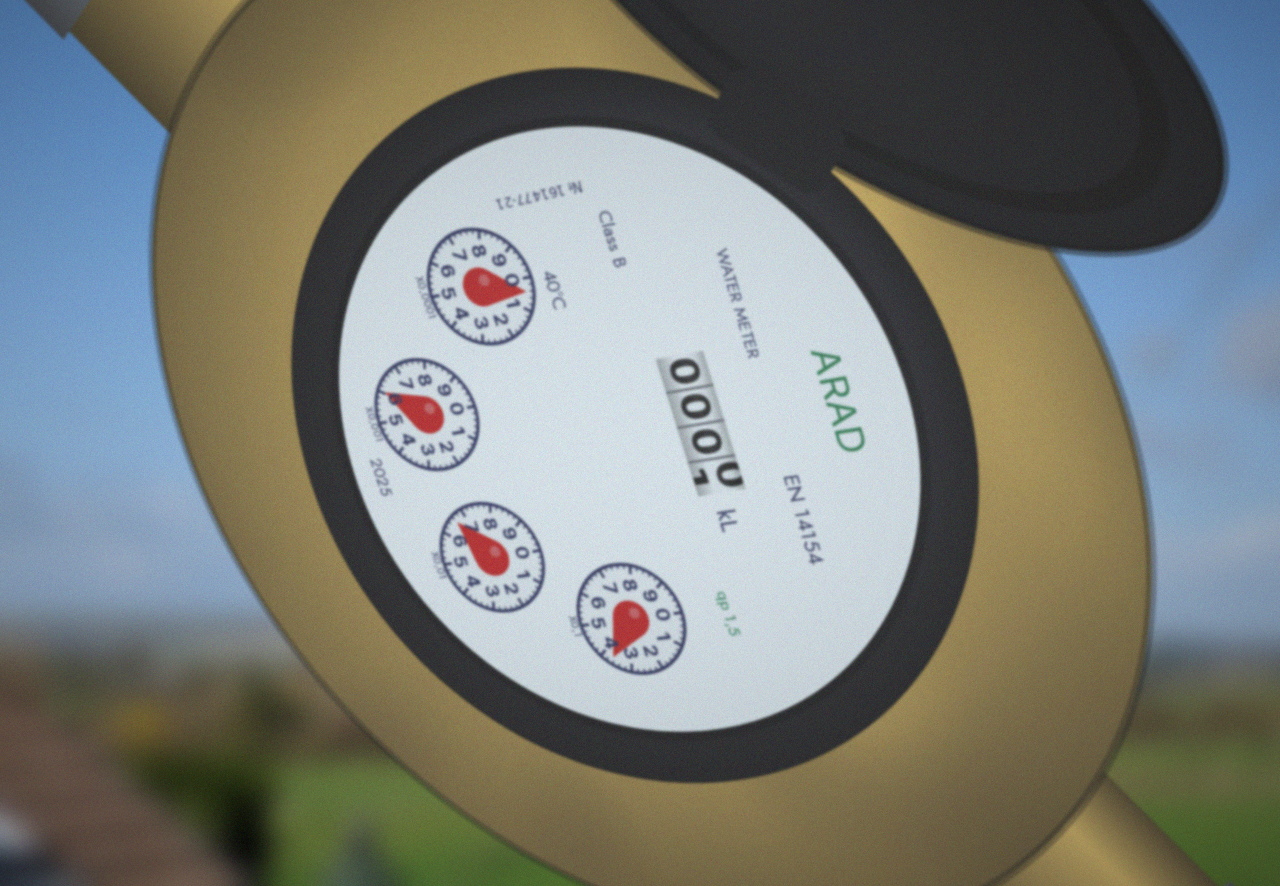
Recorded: 0.3660 kL
